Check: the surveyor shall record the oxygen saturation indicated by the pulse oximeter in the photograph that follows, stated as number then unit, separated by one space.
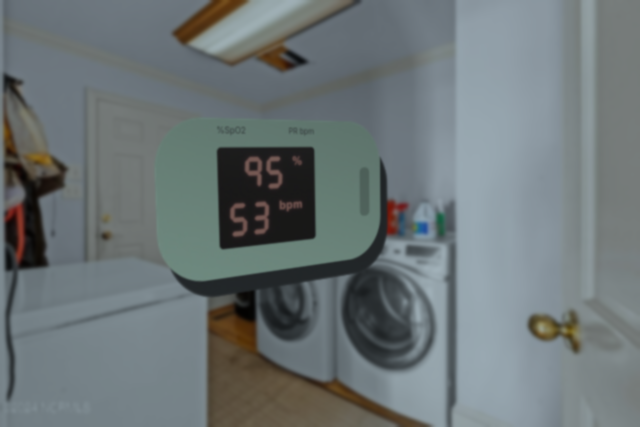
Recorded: 95 %
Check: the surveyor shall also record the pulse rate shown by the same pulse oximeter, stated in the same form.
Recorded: 53 bpm
